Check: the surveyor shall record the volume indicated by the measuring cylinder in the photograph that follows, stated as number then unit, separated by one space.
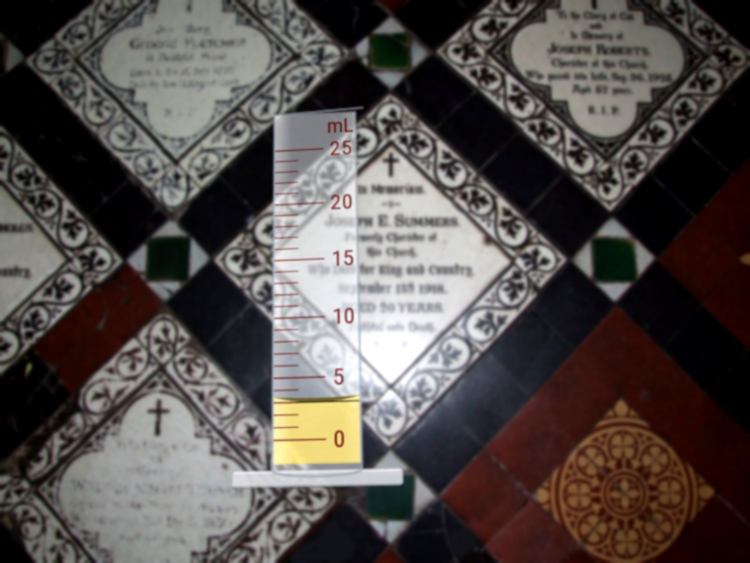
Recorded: 3 mL
